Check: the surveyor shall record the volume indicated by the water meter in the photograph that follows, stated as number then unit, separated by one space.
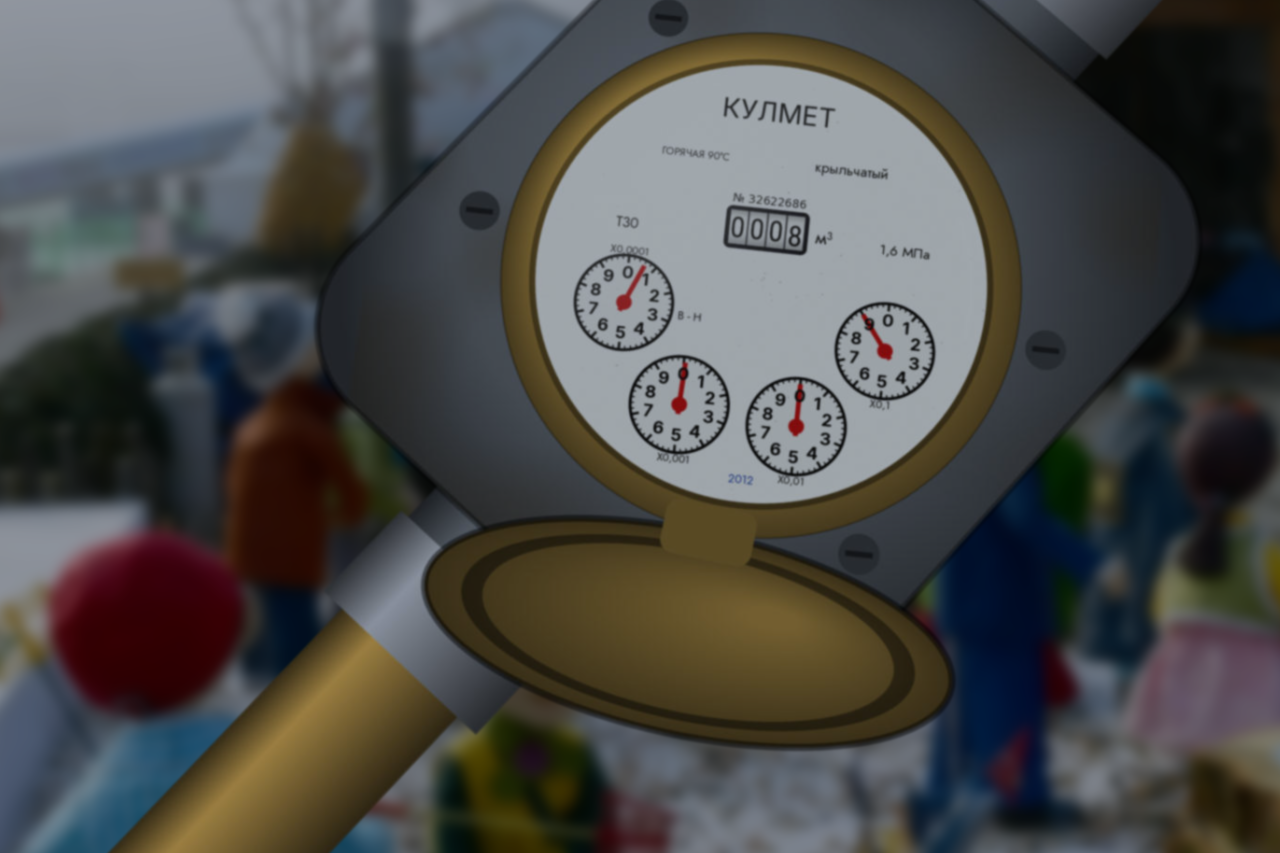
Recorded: 7.9000 m³
